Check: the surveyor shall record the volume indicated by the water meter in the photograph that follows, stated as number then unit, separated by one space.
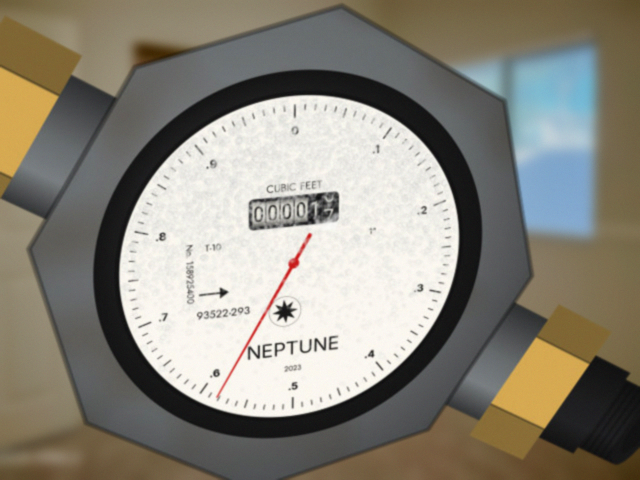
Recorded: 16.58 ft³
